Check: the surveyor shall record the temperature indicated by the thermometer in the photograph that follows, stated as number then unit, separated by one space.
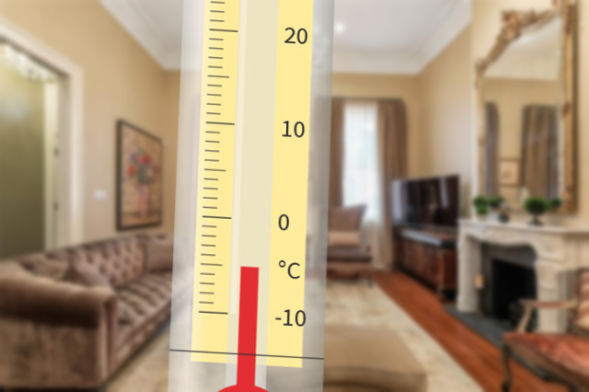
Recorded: -5 °C
